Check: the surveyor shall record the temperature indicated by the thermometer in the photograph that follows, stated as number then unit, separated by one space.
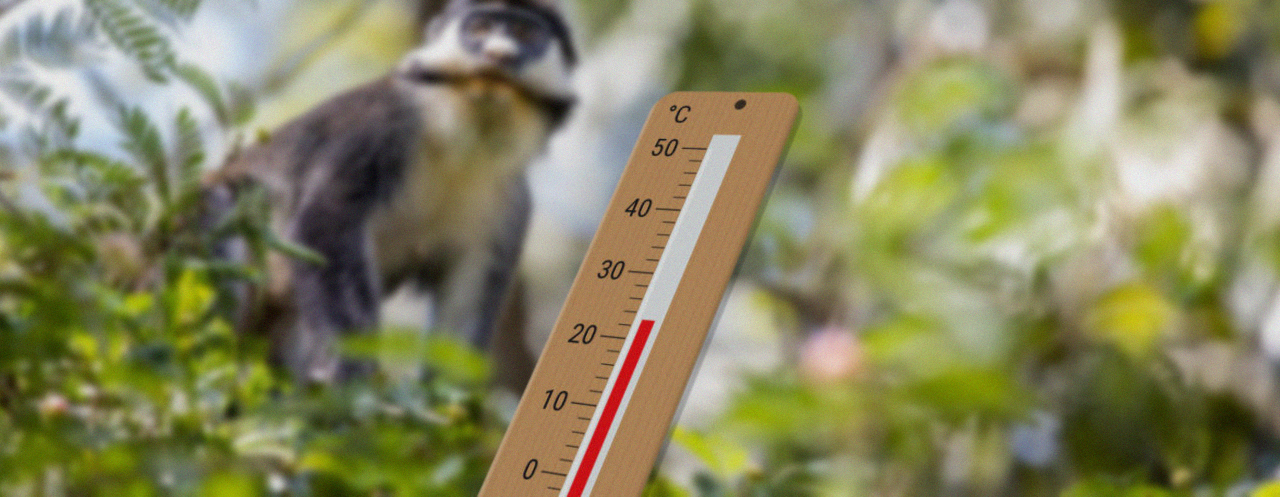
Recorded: 23 °C
